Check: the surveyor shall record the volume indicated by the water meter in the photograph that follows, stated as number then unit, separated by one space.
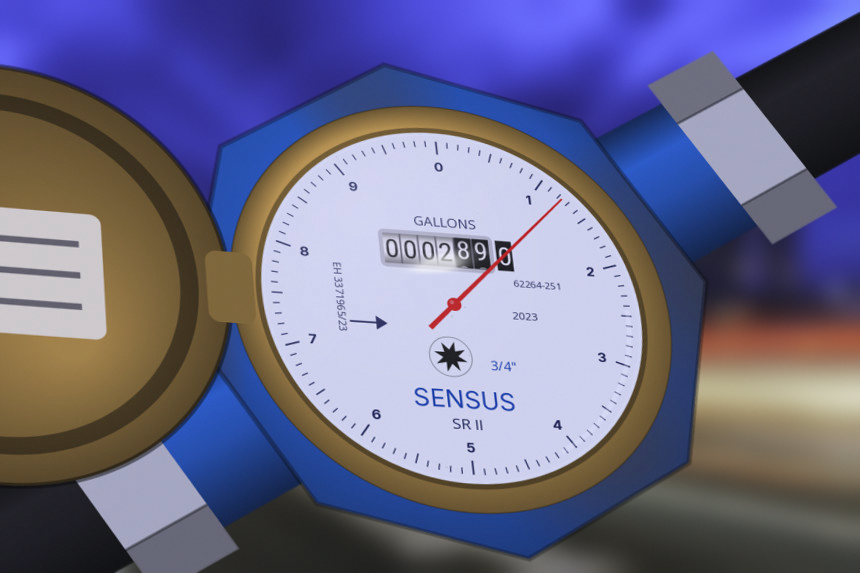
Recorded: 2891.2 gal
